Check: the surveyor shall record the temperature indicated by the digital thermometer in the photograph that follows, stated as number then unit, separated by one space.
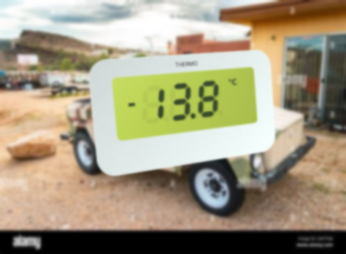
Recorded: -13.8 °C
